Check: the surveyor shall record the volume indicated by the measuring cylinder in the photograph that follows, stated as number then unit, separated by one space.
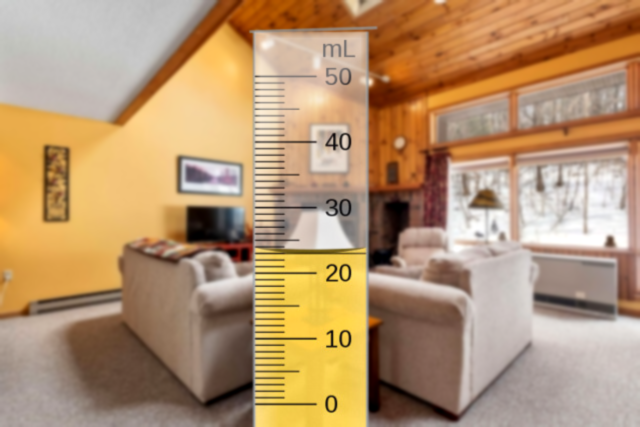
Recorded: 23 mL
